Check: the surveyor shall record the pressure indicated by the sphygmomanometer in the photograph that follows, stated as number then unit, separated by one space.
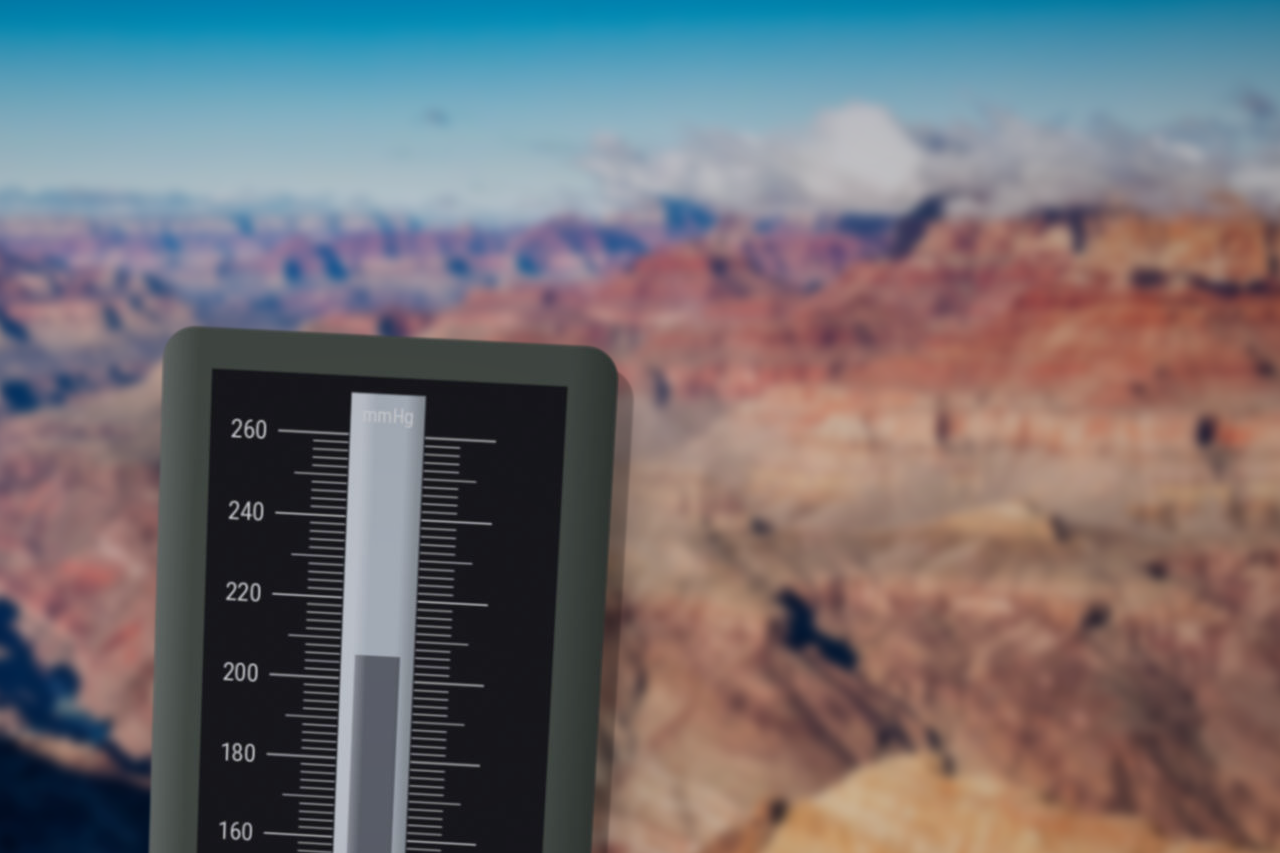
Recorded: 206 mmHg
